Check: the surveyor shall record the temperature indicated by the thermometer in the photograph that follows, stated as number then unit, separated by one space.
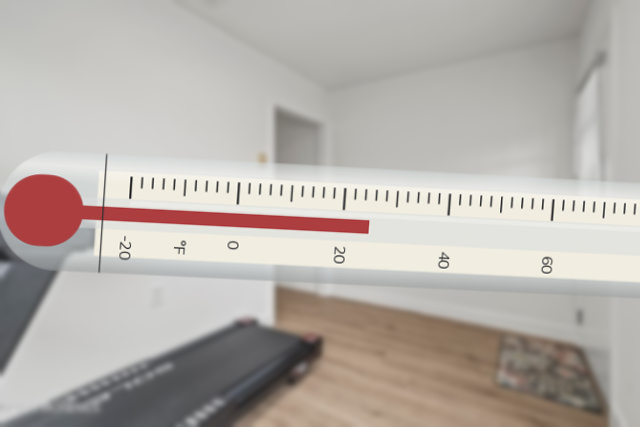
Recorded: 25 °F
